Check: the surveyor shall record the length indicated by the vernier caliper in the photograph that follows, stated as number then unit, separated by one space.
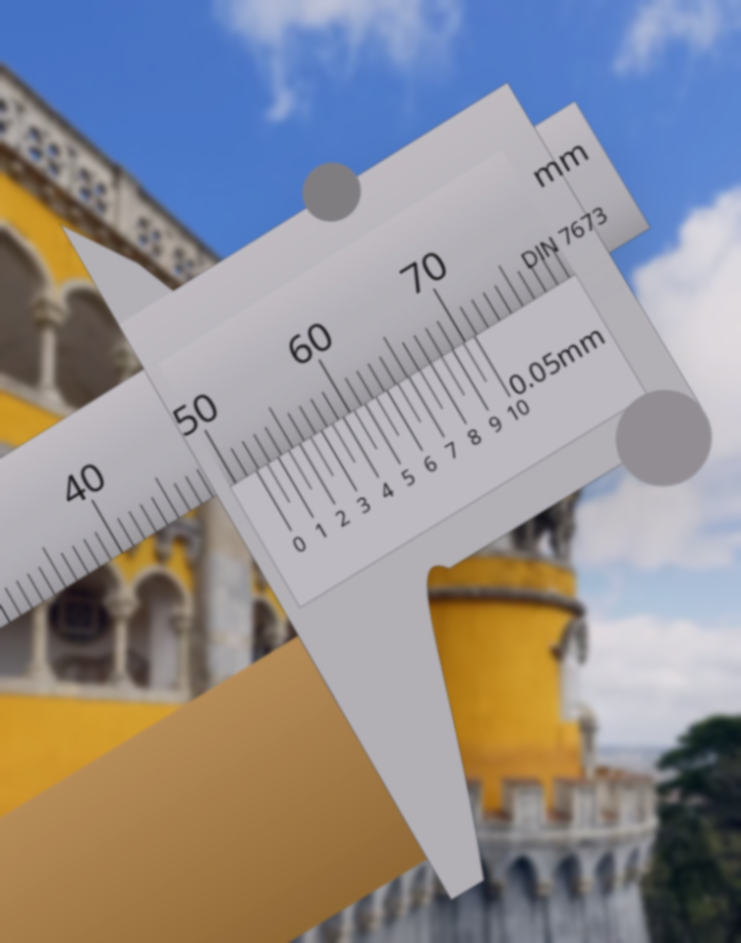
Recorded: 51.8 mm
